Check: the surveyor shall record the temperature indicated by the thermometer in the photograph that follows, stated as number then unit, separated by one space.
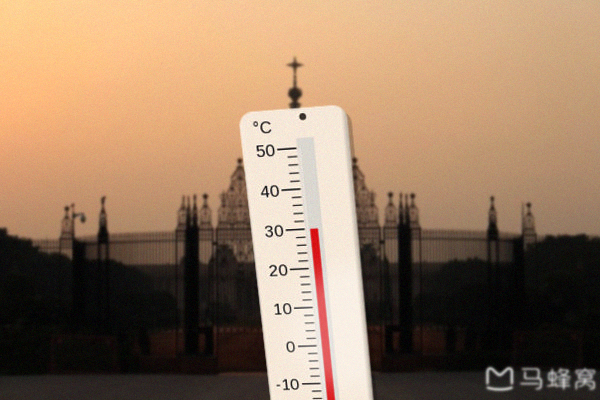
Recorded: 30 °C
